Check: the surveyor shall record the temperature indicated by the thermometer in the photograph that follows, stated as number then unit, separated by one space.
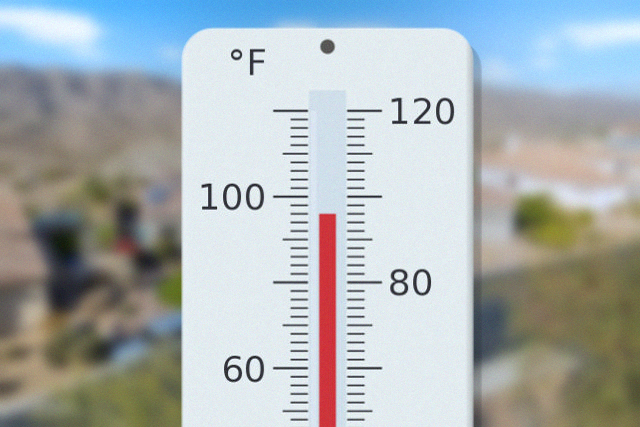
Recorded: 96 °F
